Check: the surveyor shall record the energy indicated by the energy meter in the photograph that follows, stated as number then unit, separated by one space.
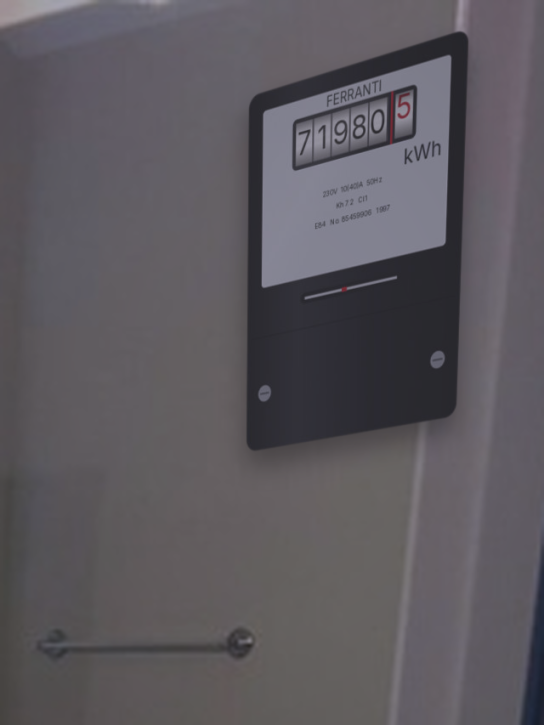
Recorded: 71980.5 kWh
